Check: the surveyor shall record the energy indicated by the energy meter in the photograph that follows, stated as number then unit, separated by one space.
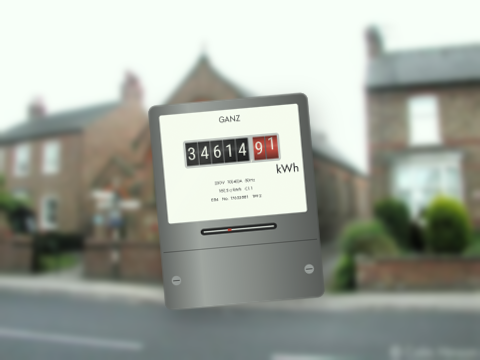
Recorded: 34614.91 kWh
